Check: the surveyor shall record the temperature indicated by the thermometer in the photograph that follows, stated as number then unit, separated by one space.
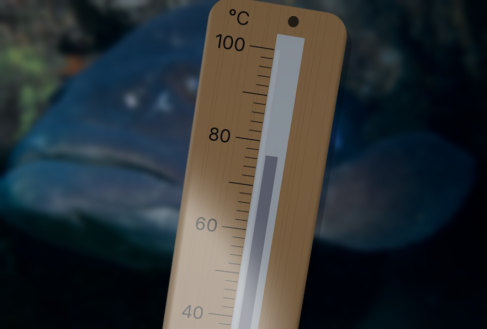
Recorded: 77 °C
